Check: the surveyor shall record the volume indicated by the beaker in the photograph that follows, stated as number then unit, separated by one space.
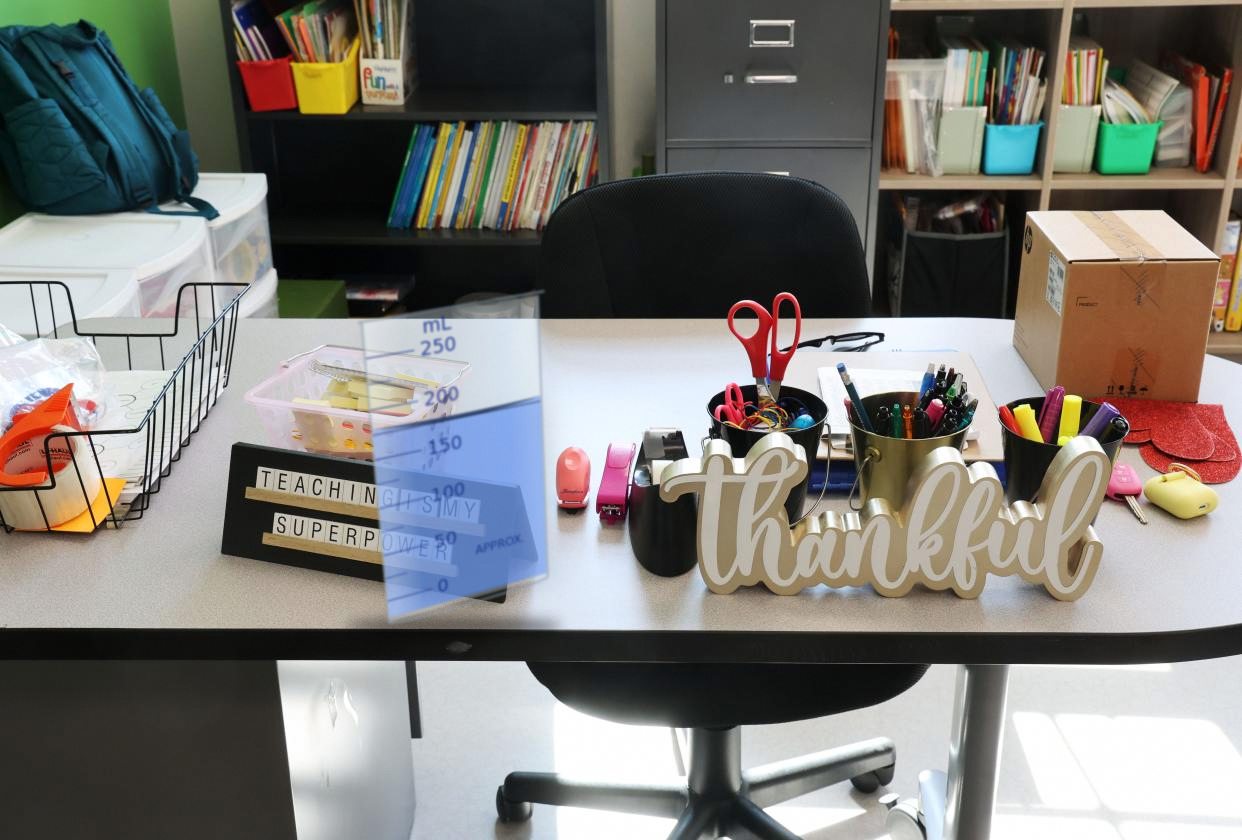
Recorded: 175 mL
